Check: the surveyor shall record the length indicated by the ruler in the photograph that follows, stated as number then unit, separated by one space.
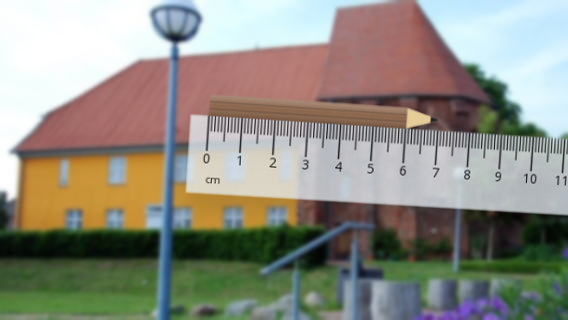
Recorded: 7 cm
